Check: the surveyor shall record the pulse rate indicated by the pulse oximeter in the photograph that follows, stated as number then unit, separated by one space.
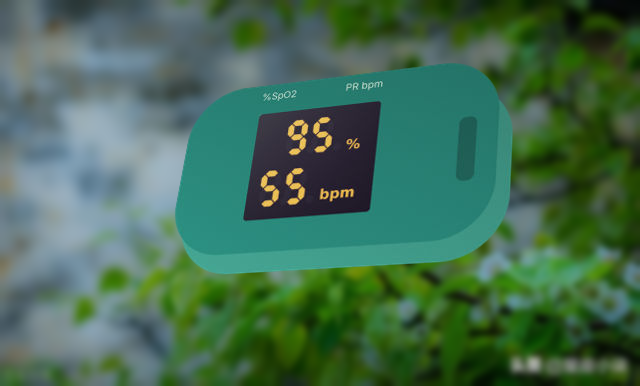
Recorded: 55 bpm
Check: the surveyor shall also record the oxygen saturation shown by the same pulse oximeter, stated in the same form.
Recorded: 95 %
